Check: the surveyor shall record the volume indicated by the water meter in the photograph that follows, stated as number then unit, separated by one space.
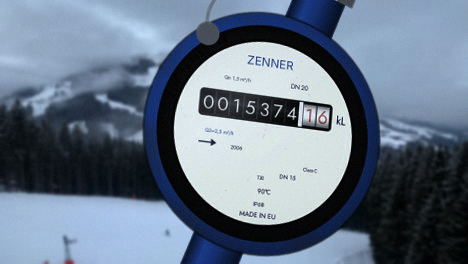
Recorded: 15374.16 kL
